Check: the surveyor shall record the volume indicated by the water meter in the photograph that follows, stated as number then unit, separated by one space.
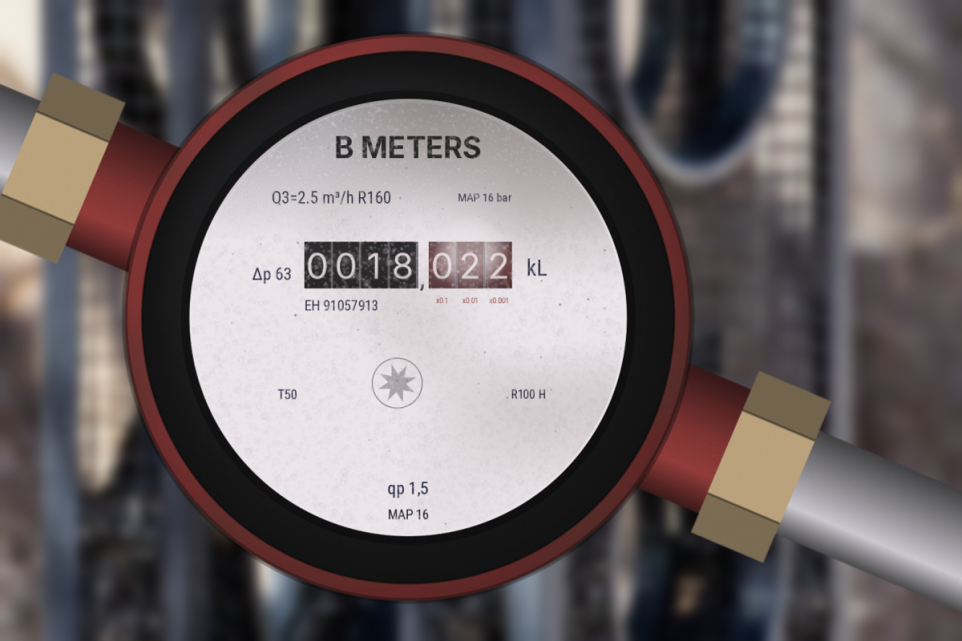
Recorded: 18.022 kL
